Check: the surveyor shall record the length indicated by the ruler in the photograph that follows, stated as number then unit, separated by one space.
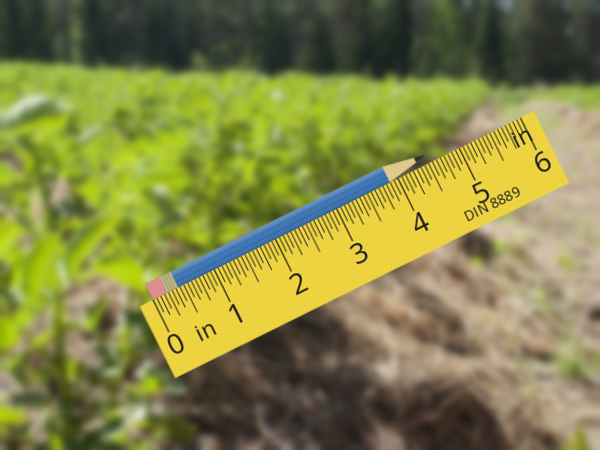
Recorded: 4.5 in
